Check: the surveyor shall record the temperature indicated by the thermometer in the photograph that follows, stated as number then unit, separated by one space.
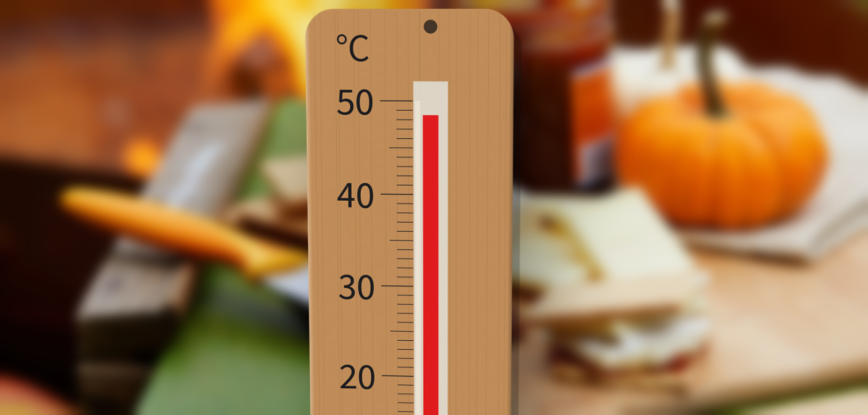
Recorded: 48.5 °C
